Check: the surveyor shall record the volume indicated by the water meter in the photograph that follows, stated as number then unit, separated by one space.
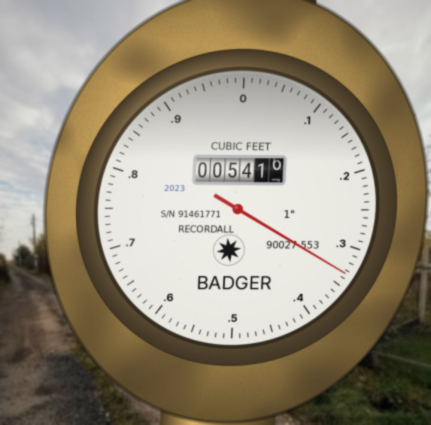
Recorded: 5416.33 ft³
